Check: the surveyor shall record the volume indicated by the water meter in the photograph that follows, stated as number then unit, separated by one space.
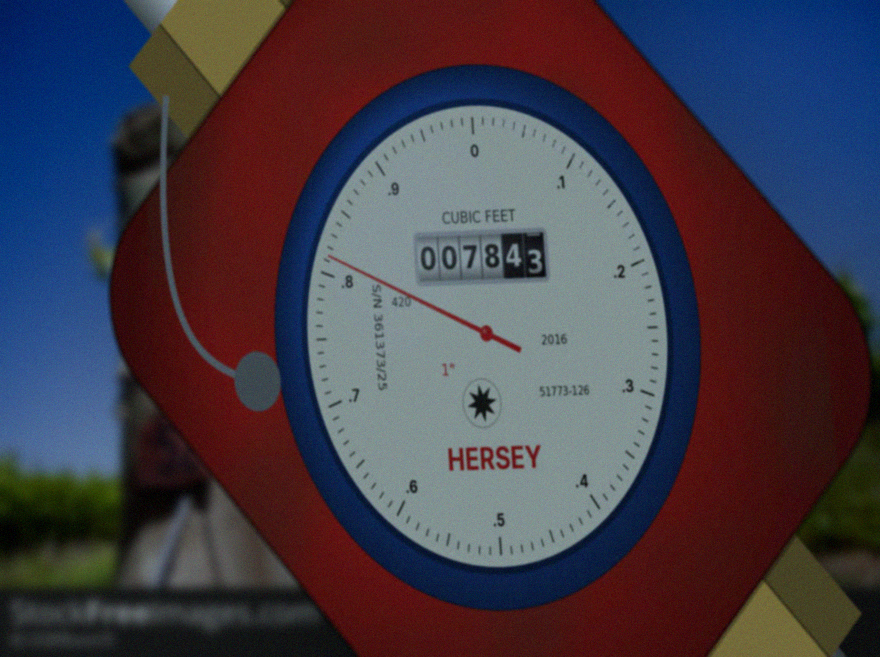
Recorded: 7842.81 ft³
